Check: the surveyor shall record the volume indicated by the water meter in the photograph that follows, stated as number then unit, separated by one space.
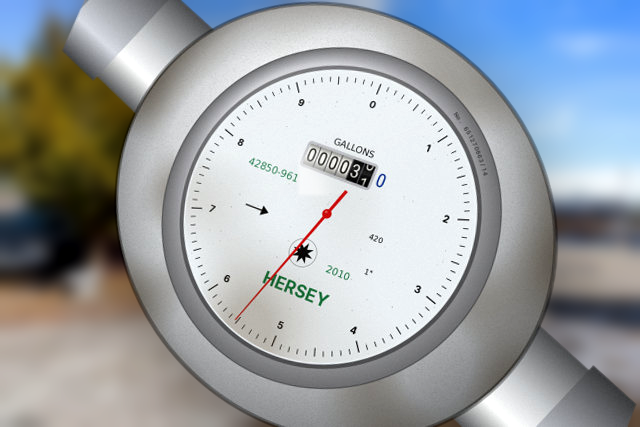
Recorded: 305.5 gal
